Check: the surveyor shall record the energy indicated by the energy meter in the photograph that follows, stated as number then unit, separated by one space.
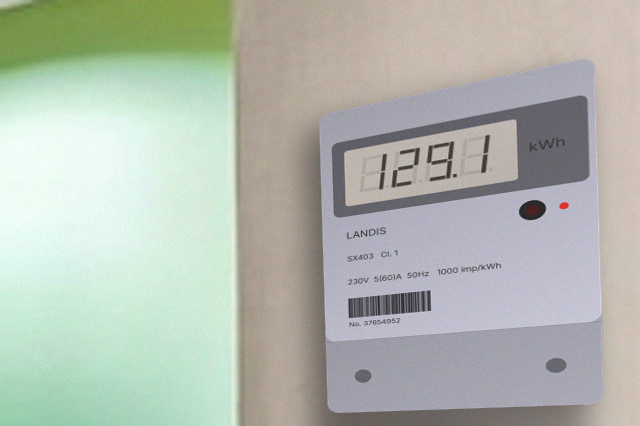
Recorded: 129.1 kWh
